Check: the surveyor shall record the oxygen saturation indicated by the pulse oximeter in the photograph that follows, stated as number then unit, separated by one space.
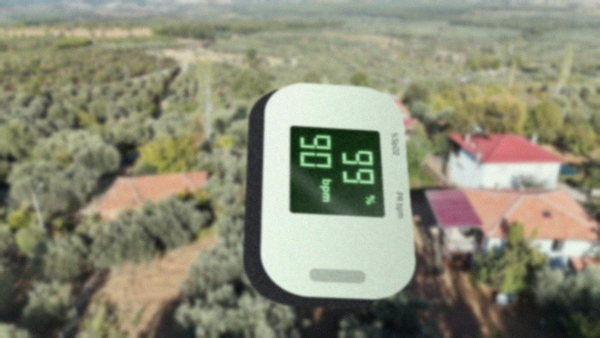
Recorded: 99 %
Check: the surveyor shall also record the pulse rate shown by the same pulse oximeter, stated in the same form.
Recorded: 90 bpm
